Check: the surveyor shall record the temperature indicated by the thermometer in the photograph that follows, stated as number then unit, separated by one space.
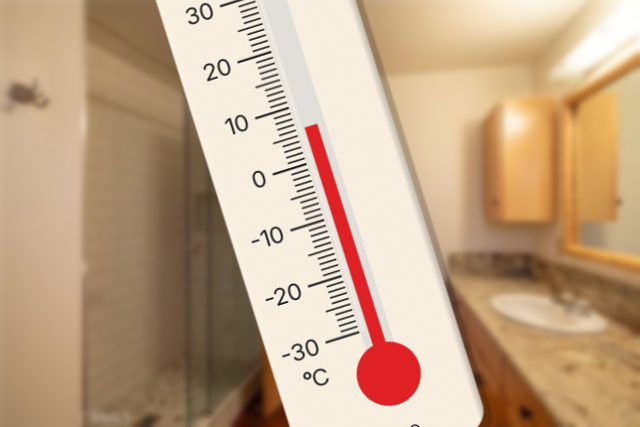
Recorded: 6 °C
